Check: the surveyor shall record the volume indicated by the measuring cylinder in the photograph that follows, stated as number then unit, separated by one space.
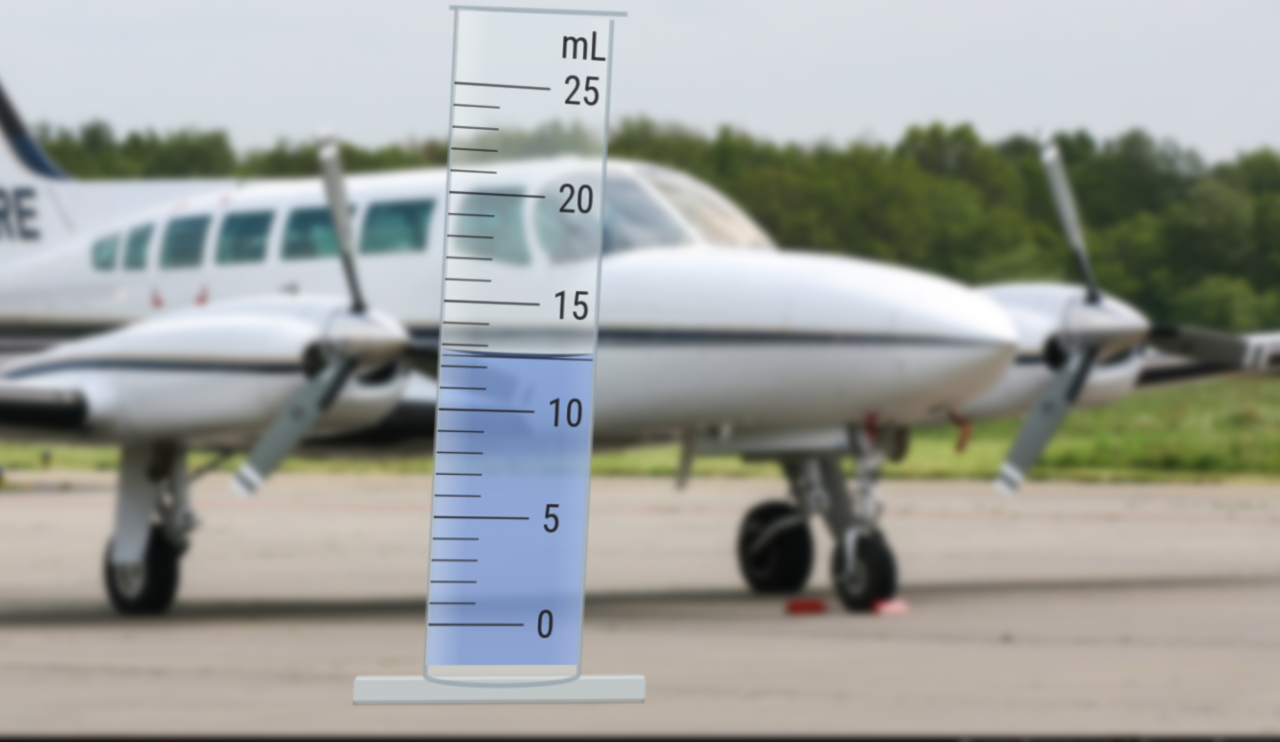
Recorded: 12.5 mL
